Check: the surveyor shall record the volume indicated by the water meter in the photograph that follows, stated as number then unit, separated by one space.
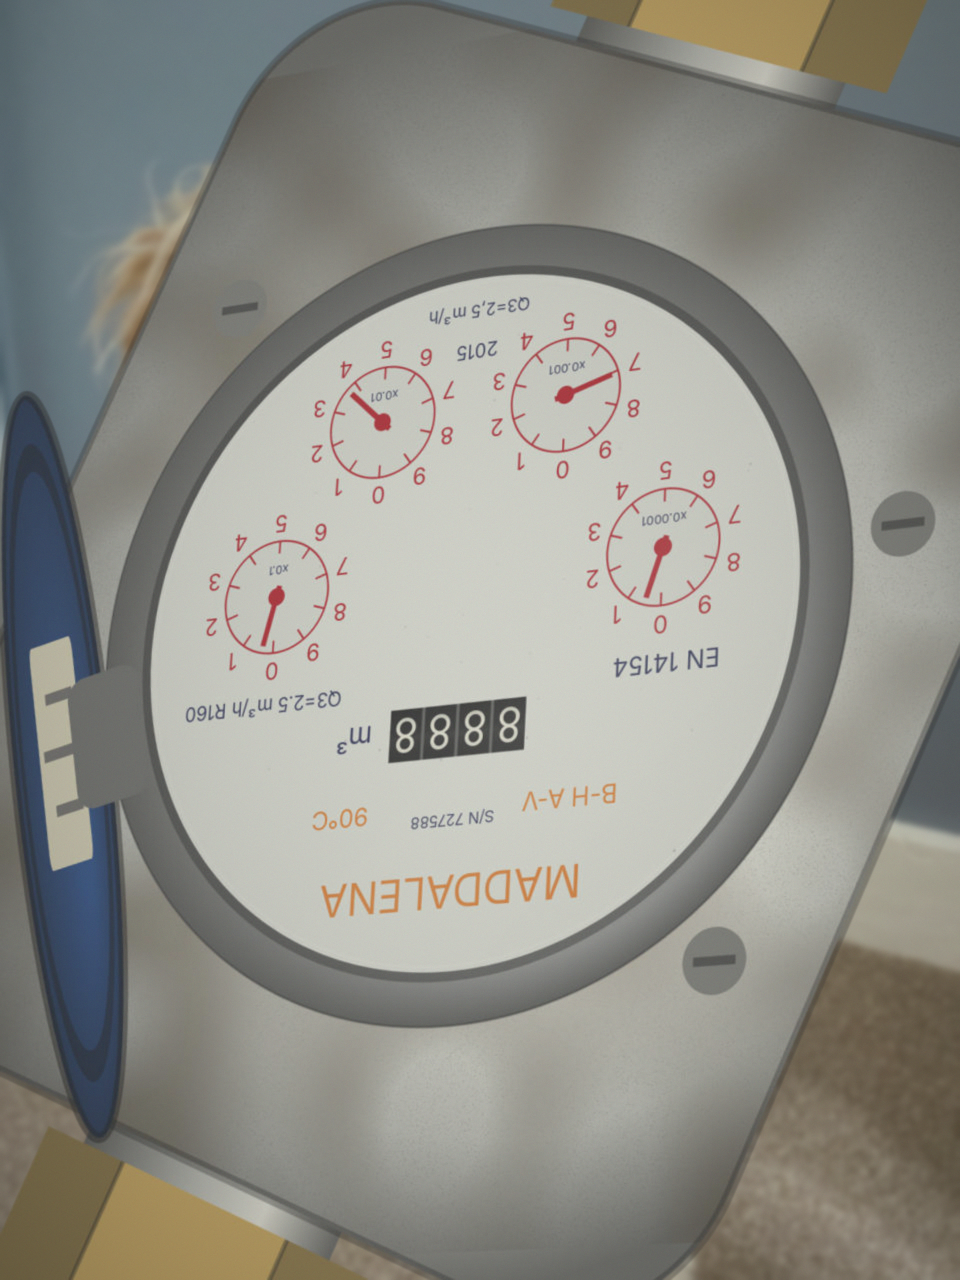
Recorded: 8888.0370 m³
